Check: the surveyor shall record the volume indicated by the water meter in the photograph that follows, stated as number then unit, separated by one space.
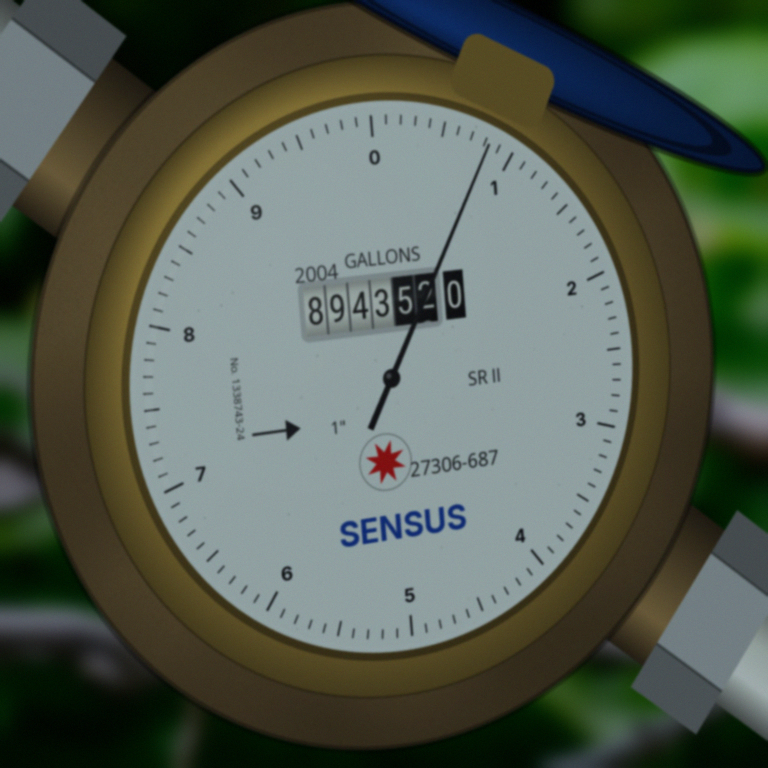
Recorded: 8943520.8 gal
